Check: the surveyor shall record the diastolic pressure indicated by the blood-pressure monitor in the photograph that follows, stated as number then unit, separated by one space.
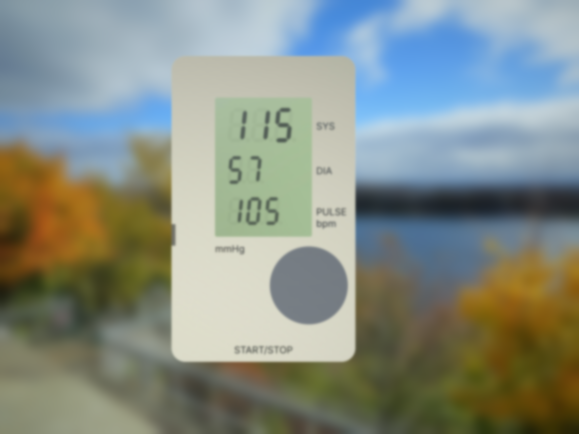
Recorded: 57 mmHg
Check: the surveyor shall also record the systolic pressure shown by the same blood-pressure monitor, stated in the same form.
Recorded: 115 mmHg
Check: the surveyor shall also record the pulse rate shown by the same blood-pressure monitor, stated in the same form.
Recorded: 105 bpm
